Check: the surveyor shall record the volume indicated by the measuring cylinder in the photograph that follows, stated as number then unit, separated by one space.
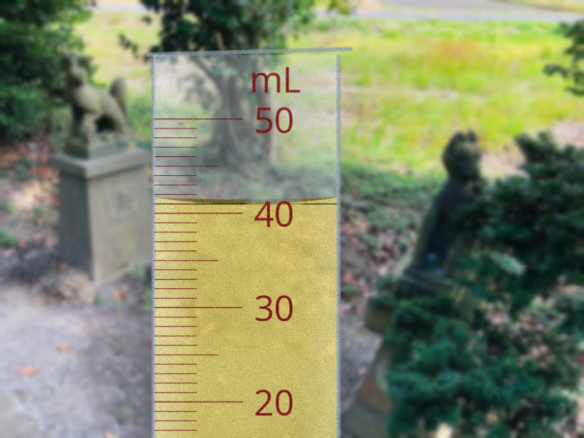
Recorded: 41 mL
